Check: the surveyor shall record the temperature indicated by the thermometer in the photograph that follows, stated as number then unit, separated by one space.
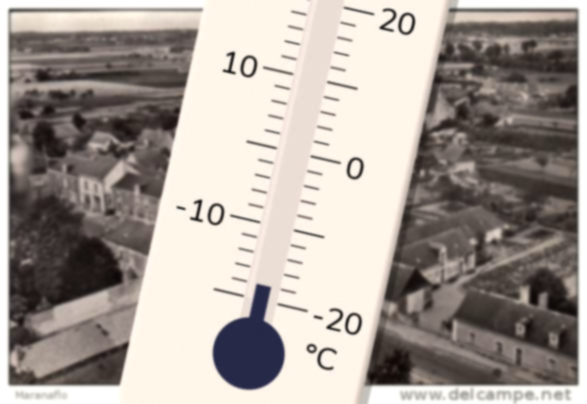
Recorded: -18 °C
